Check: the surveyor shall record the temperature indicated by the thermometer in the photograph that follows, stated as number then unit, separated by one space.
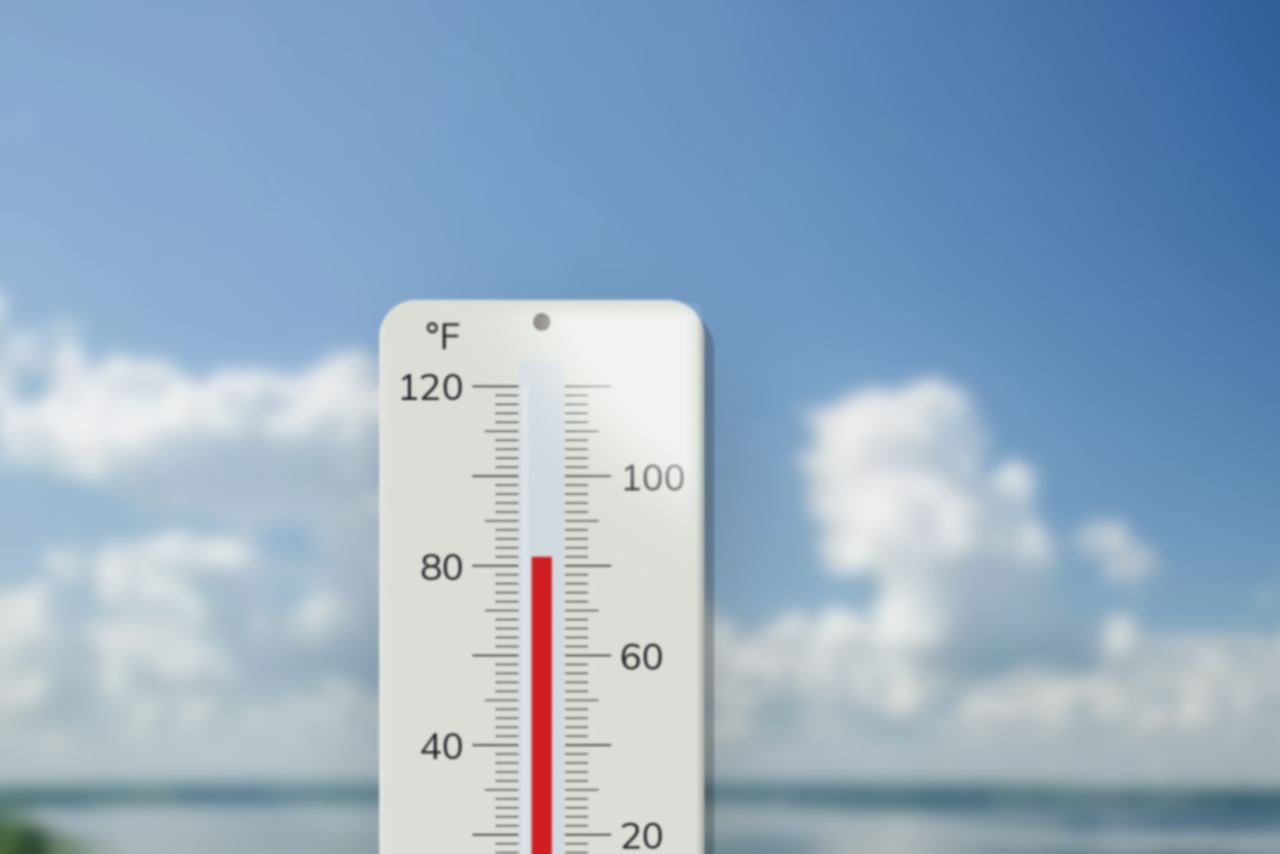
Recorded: 82 °F
